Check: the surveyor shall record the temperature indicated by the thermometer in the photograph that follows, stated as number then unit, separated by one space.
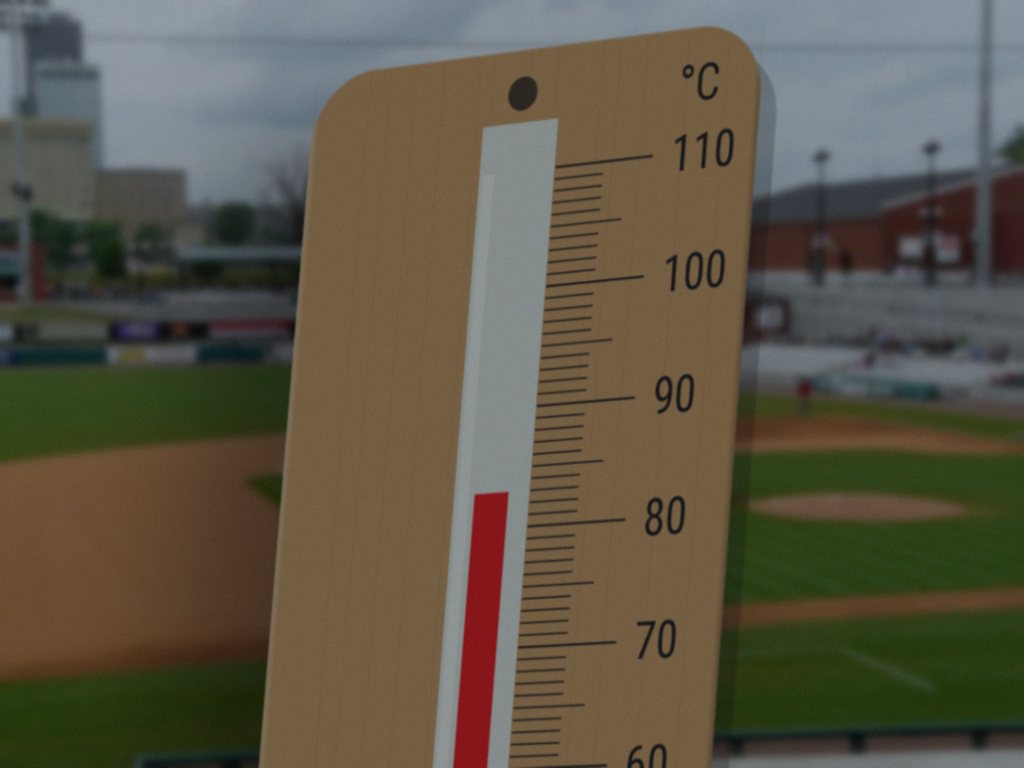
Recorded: 83 °C
